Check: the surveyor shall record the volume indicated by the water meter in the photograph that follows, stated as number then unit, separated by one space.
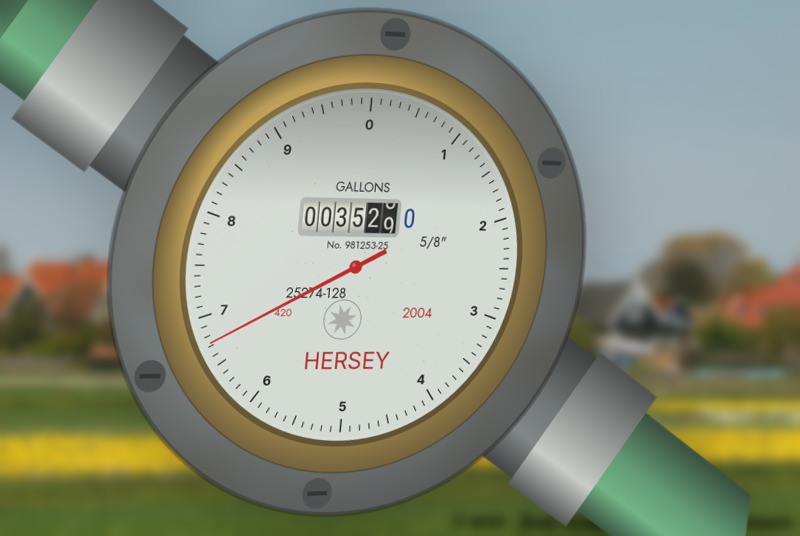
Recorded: 35286.7 gal
